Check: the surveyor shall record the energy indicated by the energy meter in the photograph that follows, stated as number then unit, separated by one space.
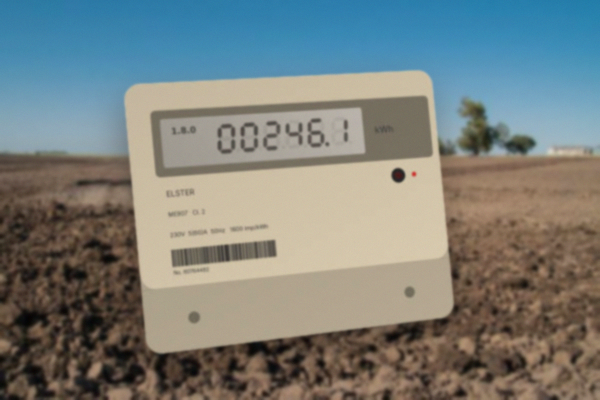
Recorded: 246.1 kWh
